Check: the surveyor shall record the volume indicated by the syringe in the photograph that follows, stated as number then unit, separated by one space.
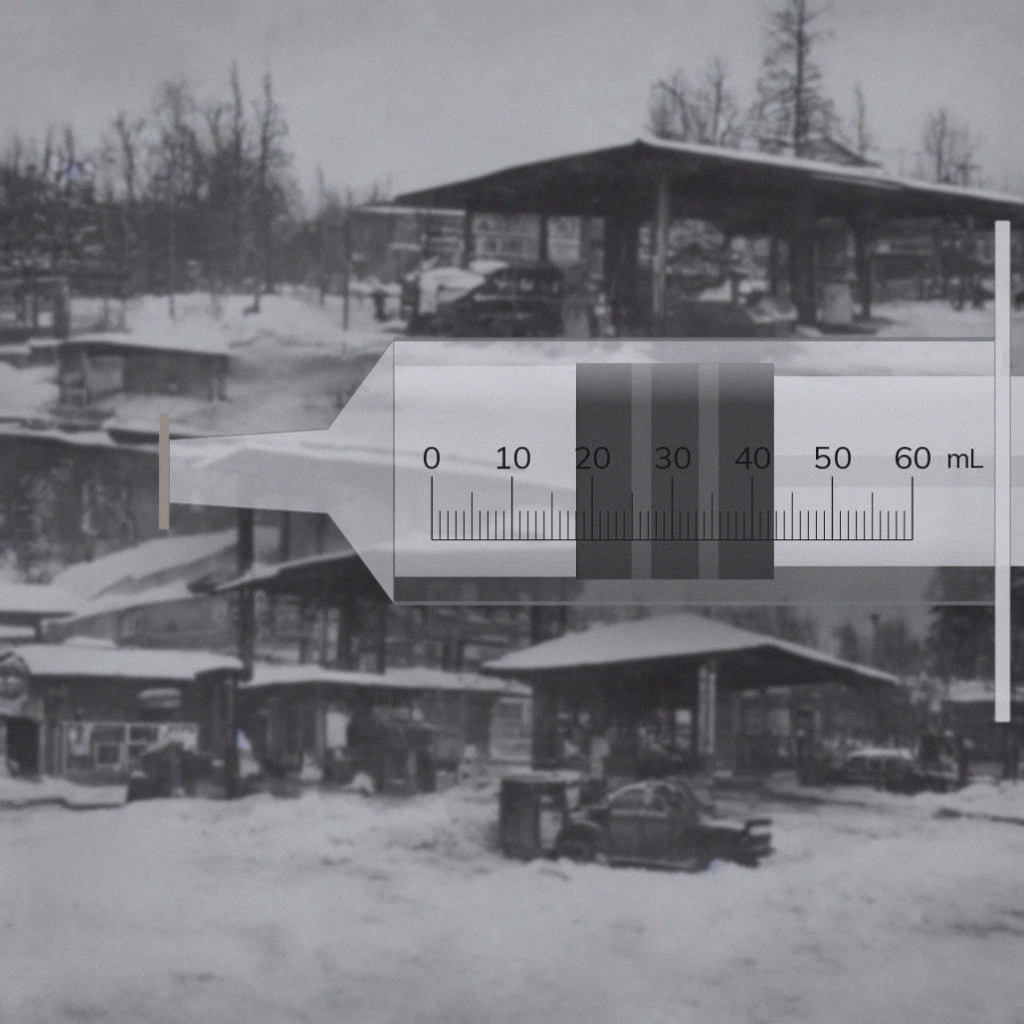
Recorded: 18 mL
